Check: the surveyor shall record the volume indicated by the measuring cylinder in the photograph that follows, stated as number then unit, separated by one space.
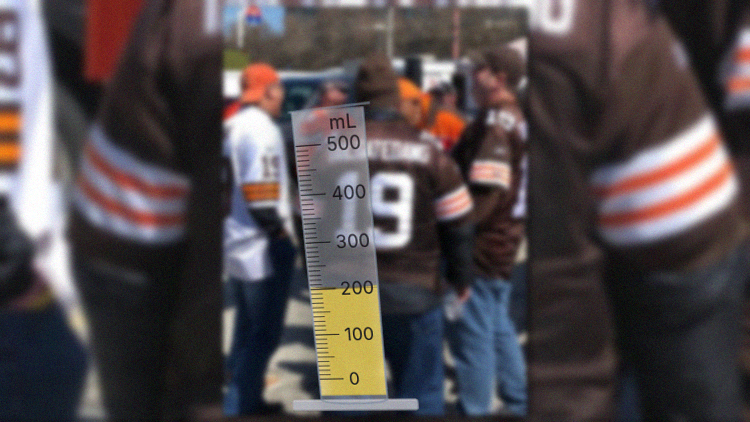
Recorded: 200 mL
